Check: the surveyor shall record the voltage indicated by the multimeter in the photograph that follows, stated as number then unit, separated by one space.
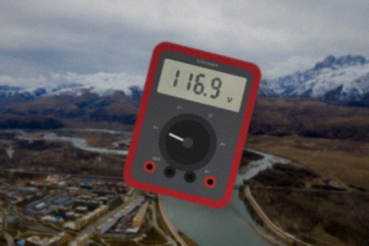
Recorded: 116.9 V
